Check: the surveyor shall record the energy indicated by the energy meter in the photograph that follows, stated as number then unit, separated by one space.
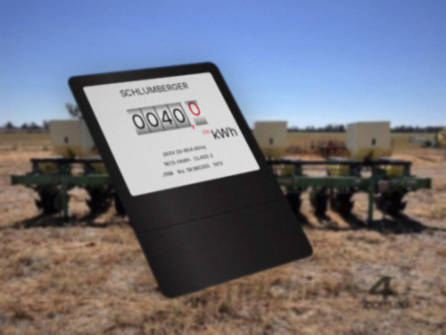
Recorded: 40.0 kWh
